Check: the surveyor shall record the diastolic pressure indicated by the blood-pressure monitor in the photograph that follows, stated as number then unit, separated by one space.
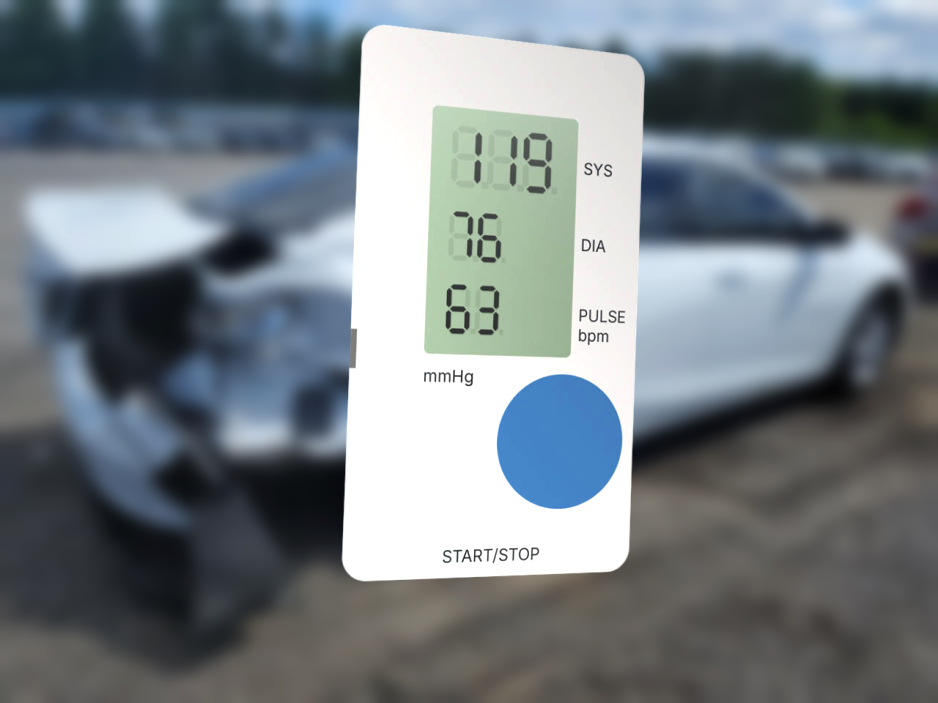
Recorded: 76 mmHg
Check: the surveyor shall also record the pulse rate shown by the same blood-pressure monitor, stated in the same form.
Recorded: 63 bpm
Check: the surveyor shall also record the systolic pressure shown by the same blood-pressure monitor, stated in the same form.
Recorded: 119 mmHg
